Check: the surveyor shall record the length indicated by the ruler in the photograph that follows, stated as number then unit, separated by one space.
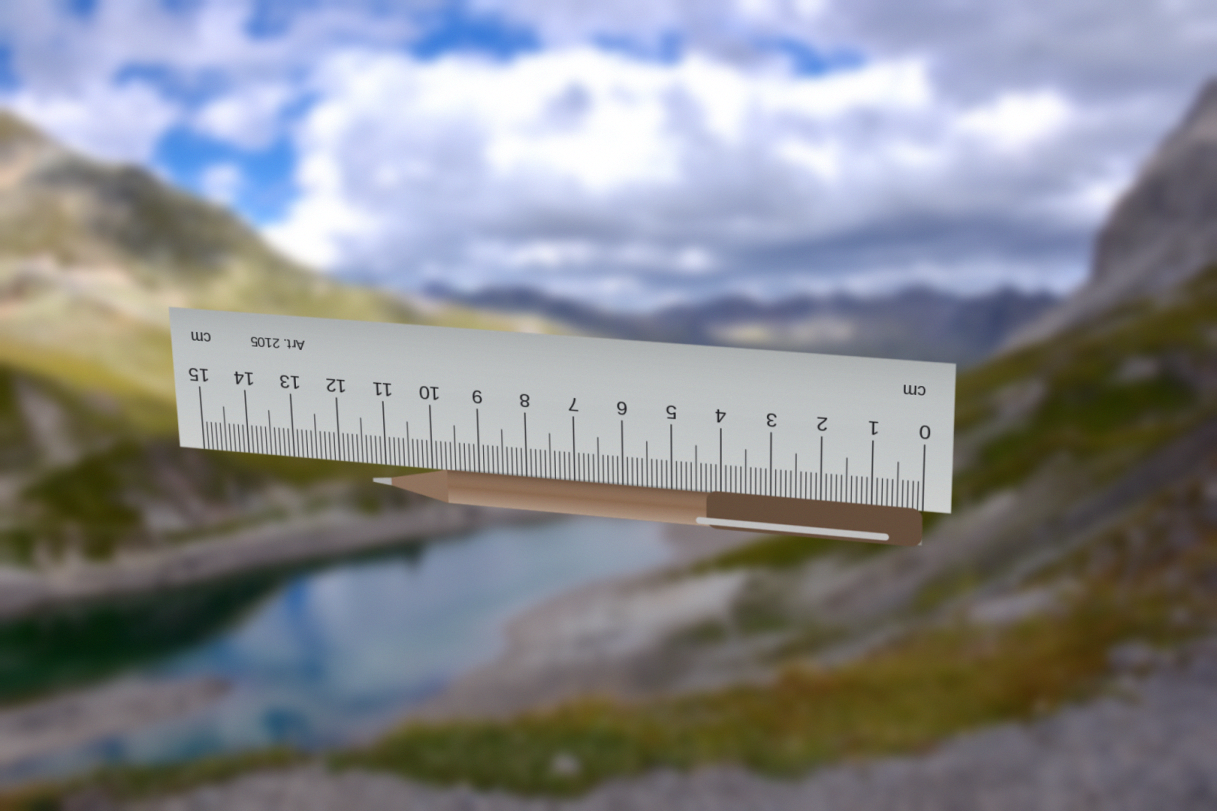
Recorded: 11.3 cm
